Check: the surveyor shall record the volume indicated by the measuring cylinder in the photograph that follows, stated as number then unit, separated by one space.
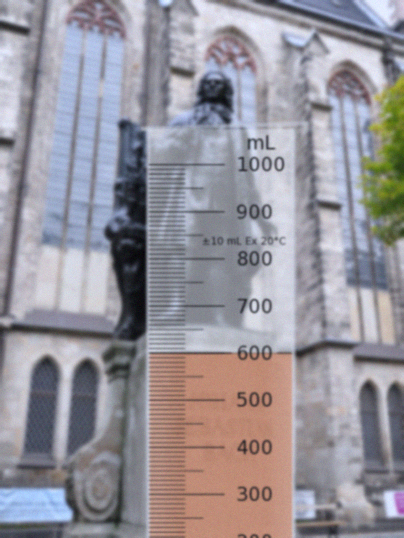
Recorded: 600 mL
